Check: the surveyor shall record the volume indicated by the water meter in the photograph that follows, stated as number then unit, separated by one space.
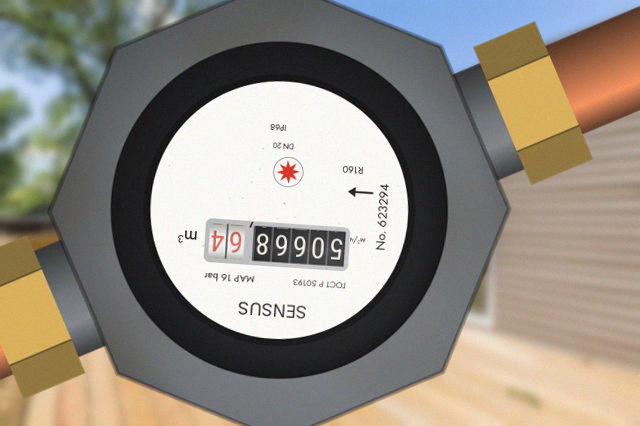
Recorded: 50668.64 m³
